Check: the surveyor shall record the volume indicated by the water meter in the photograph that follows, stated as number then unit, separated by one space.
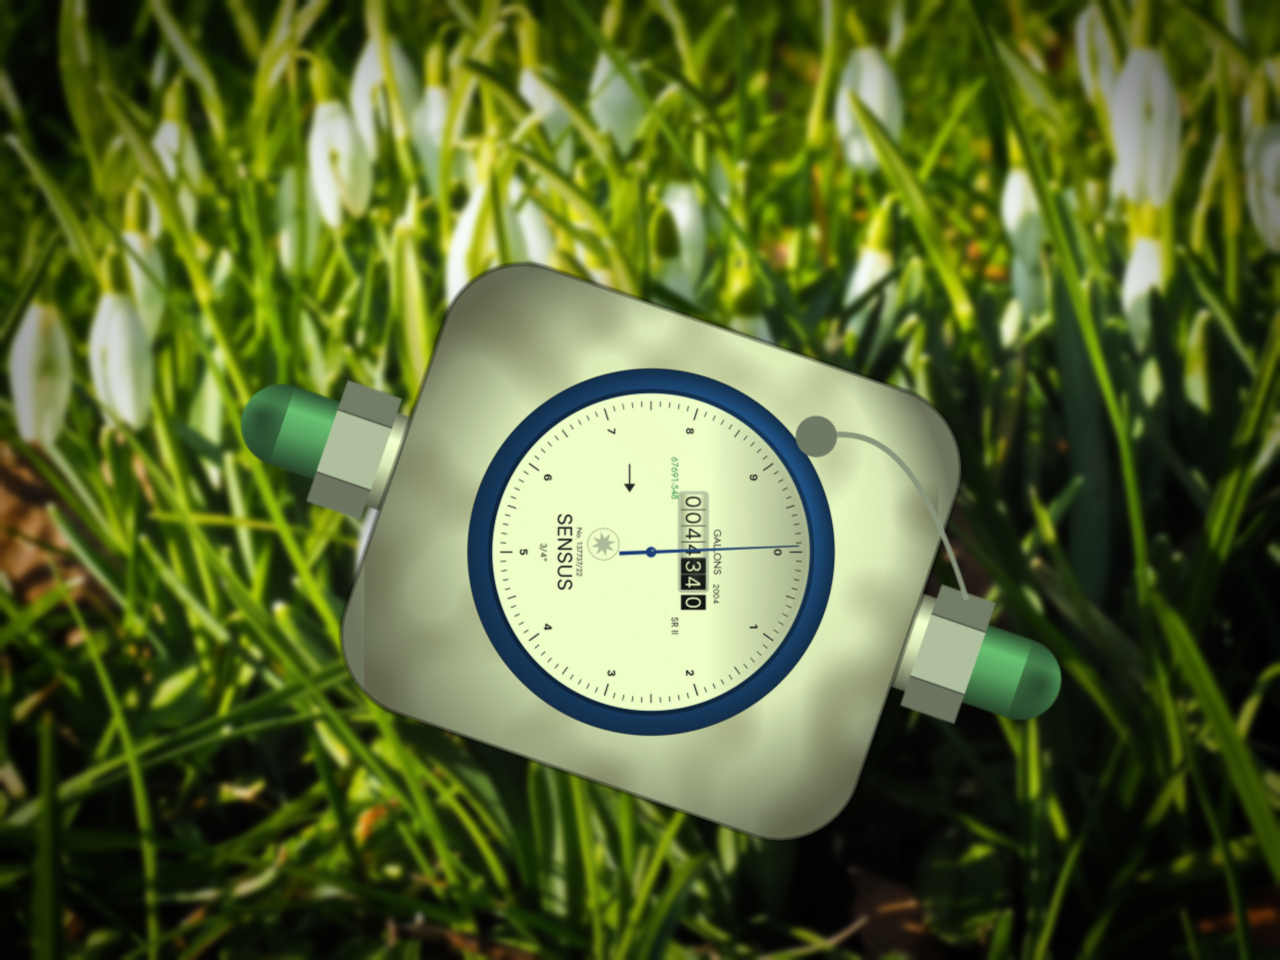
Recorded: 44339.9 gal
